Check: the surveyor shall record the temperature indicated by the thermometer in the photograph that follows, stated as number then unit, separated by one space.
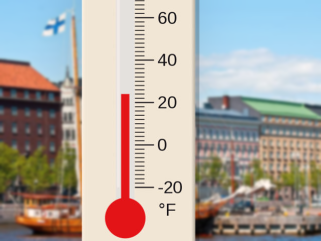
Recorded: 24 °F
